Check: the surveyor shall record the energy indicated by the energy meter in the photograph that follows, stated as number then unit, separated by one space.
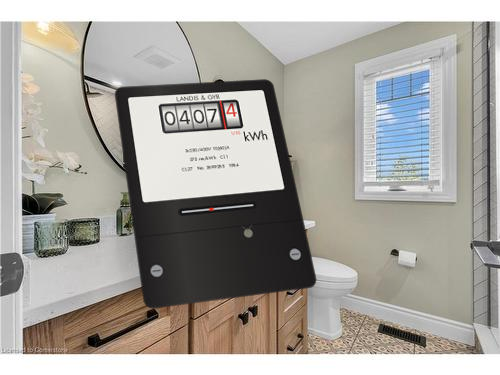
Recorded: 407.4 kWh
